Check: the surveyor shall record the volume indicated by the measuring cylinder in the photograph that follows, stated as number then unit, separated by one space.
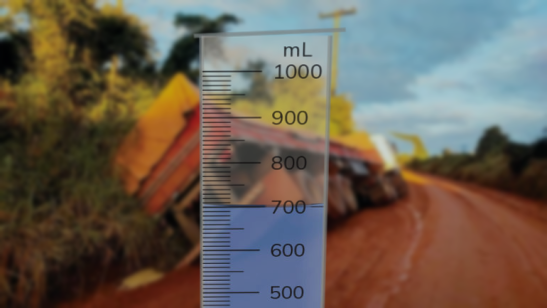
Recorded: 700 mL
